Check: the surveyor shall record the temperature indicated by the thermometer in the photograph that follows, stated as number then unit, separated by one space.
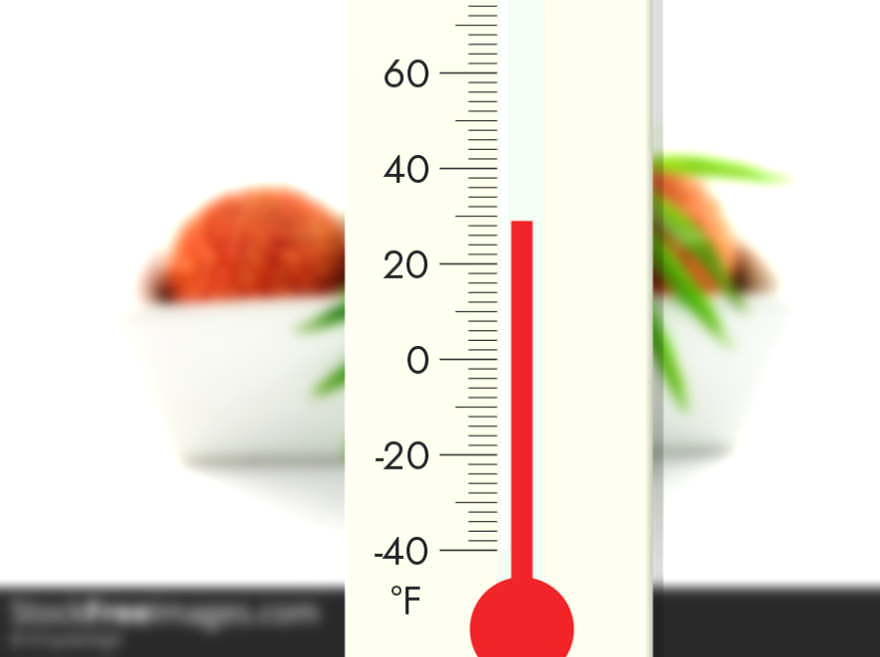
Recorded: 29 °F
